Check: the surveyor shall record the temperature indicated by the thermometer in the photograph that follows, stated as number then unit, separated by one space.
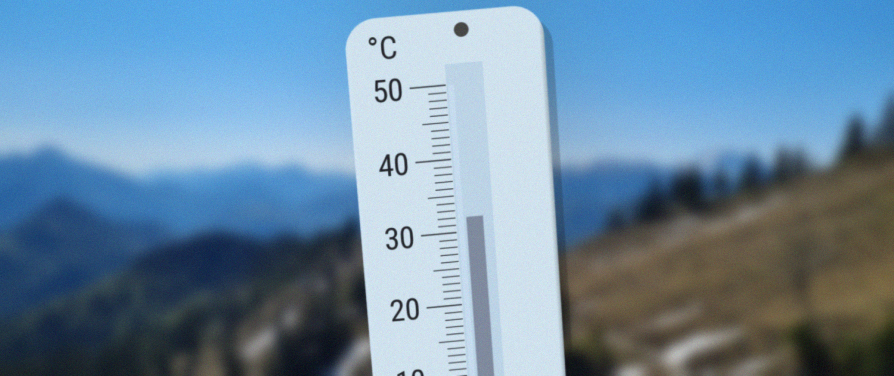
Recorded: 32 °C
